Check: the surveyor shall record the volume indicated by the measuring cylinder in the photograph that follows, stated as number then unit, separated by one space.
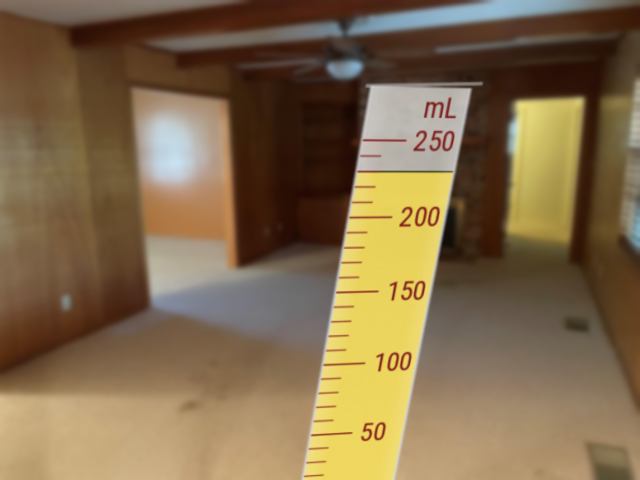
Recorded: 230 mL
